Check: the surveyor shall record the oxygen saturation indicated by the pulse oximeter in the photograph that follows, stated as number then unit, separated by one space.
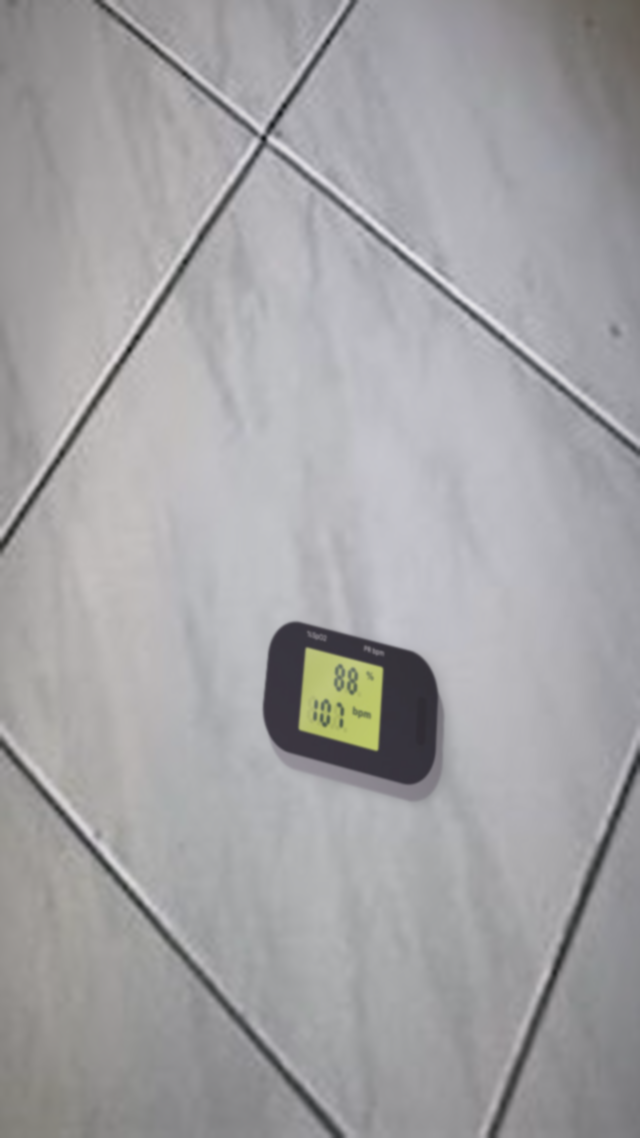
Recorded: 88 %
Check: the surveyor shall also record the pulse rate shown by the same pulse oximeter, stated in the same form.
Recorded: 107 bpm
